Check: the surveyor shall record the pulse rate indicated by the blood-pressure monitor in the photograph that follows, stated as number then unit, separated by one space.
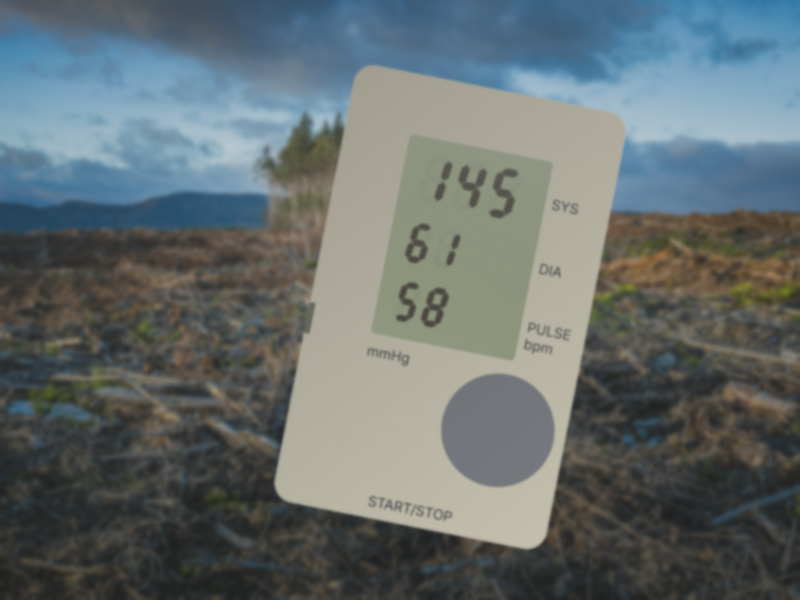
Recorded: 58 bpm
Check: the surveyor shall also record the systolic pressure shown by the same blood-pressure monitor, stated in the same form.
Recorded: 145 mmHg
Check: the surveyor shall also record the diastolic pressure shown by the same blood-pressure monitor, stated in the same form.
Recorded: 61 mmHg
